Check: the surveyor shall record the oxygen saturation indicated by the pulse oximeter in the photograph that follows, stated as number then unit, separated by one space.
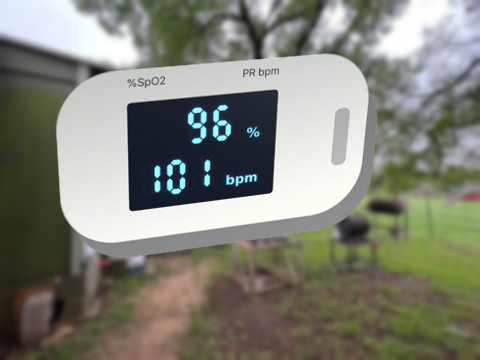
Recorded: 96 %
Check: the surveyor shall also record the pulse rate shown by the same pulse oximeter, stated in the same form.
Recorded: 101 bpm
